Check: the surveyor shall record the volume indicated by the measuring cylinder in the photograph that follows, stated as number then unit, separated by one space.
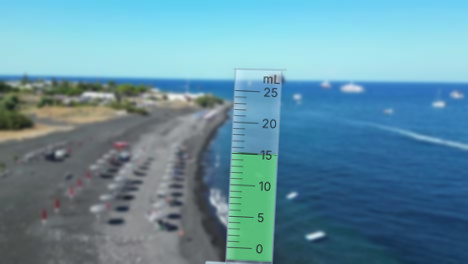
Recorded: 15 mL
